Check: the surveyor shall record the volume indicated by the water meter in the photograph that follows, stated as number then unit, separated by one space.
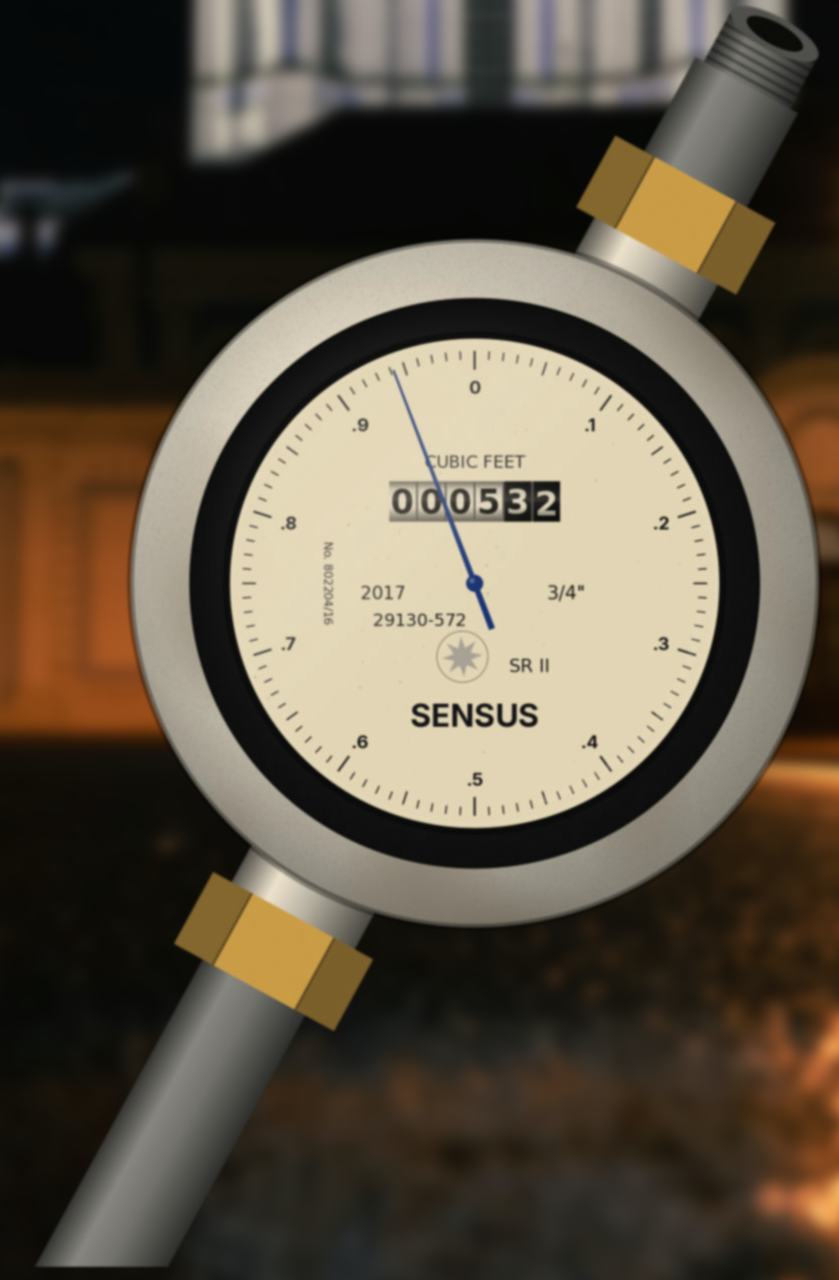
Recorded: 531.94 ft³
